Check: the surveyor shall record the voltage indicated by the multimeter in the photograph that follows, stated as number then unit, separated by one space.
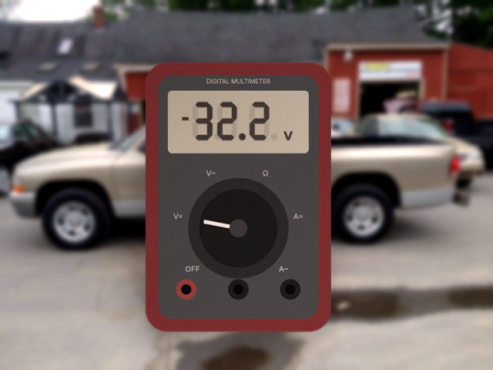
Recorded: -32.2 V
